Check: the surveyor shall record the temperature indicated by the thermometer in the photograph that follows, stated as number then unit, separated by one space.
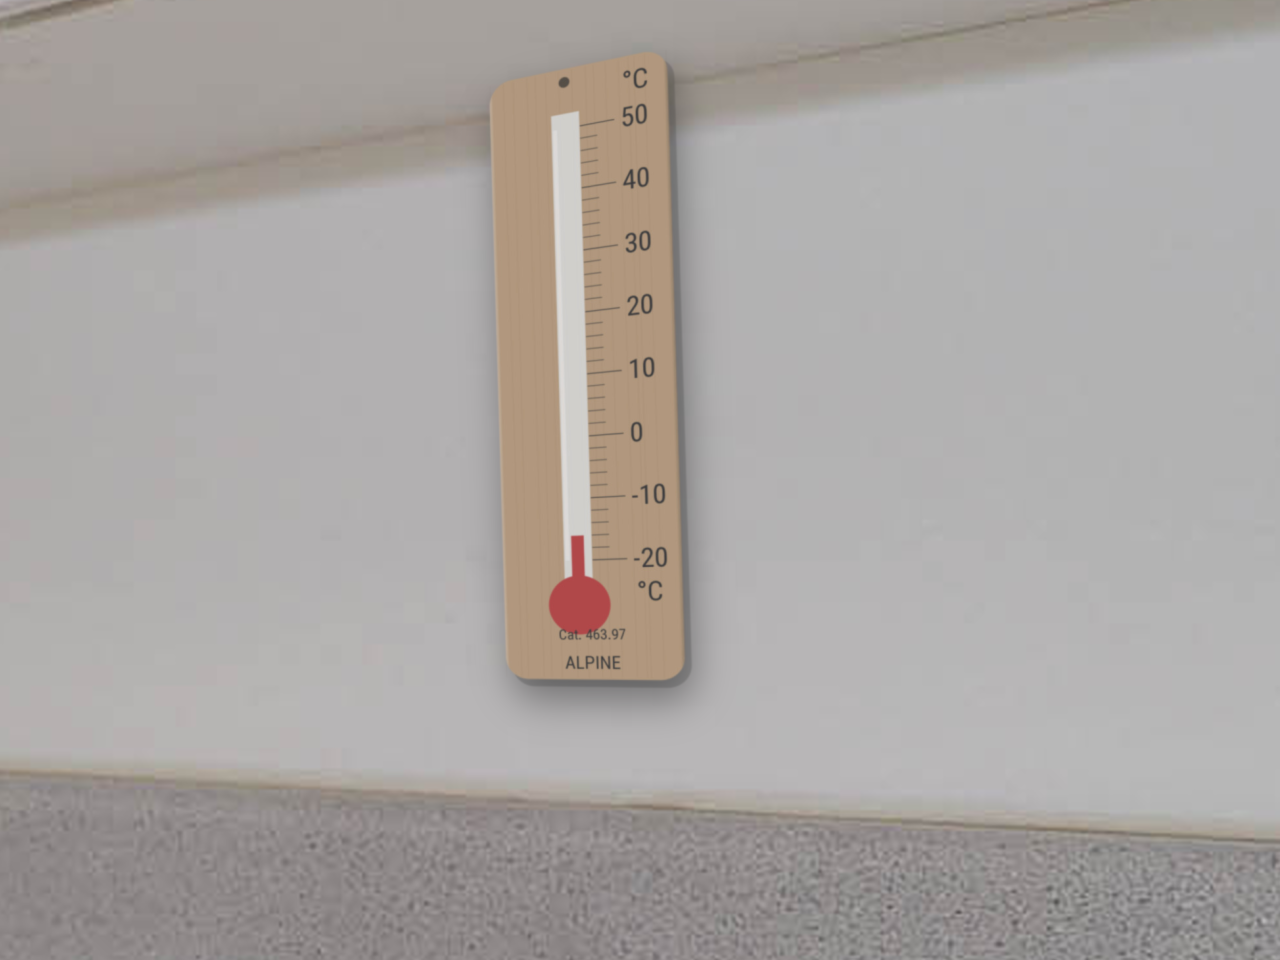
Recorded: -16 °C
